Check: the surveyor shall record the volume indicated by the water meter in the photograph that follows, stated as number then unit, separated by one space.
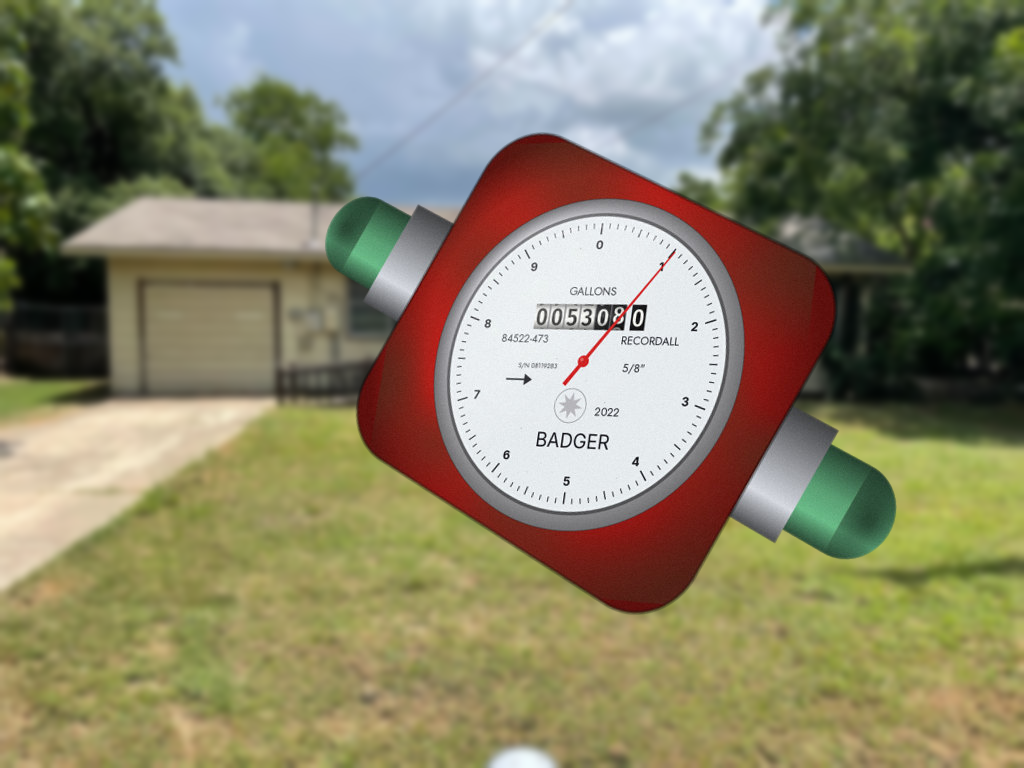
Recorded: 53081.0 gal
